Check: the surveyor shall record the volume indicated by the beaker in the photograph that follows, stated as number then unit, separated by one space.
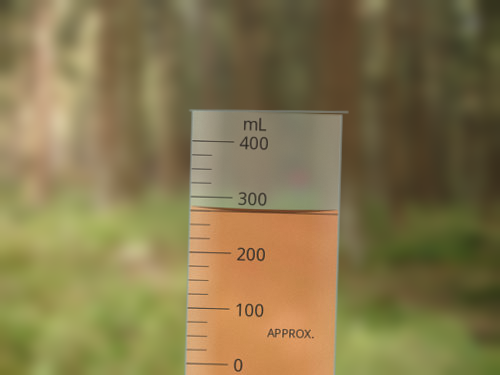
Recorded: 275 mL
